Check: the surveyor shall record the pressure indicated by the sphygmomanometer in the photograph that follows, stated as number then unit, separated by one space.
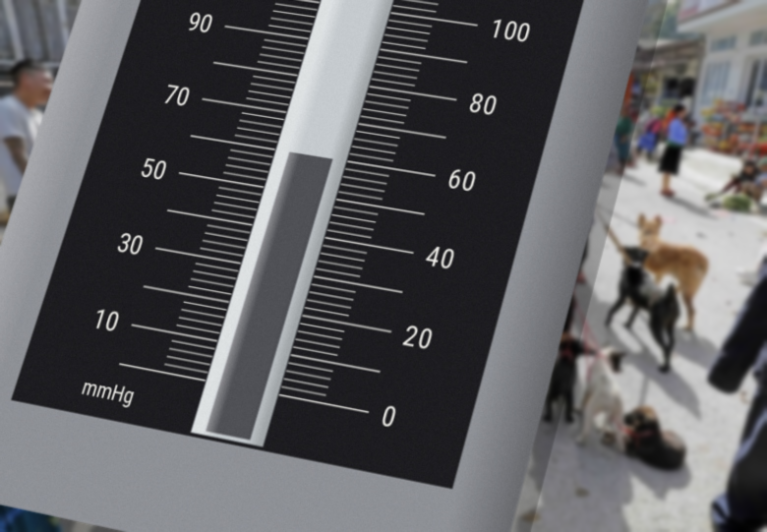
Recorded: 60 mmHg
